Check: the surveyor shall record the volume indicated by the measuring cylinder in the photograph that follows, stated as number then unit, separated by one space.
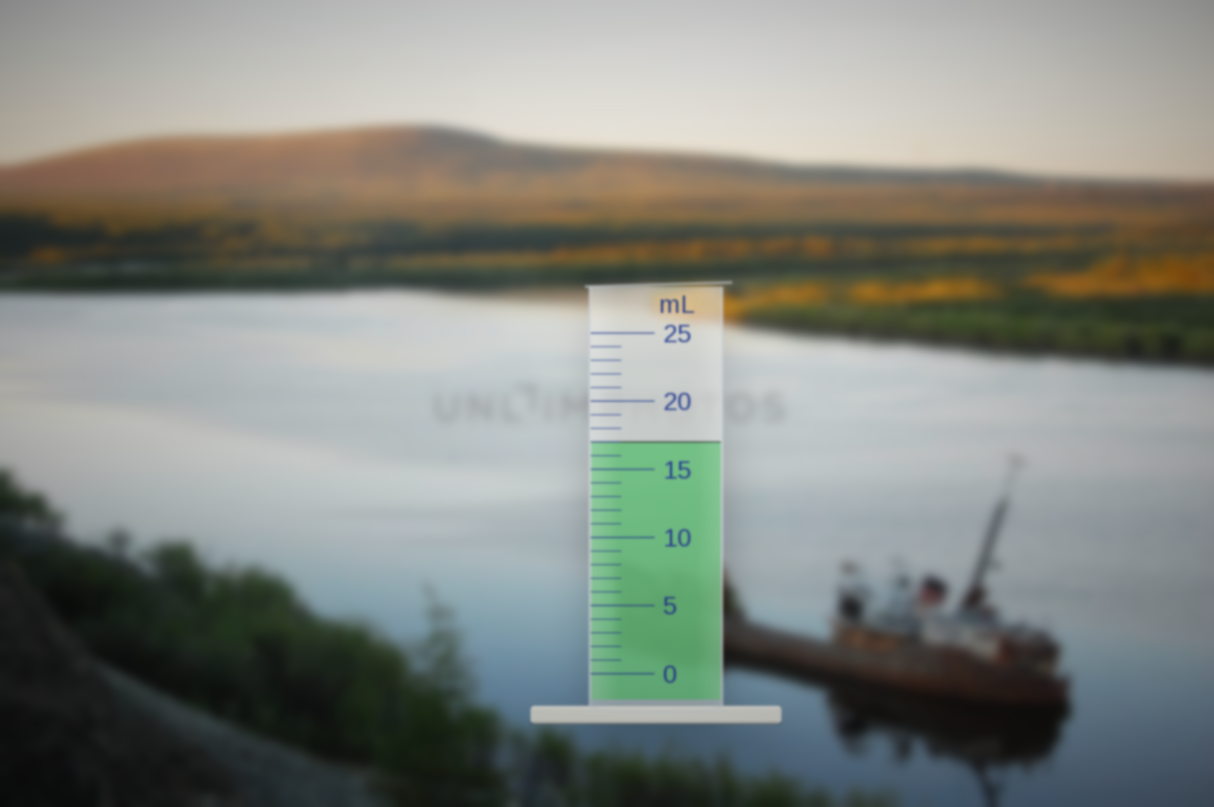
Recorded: 17 mL
